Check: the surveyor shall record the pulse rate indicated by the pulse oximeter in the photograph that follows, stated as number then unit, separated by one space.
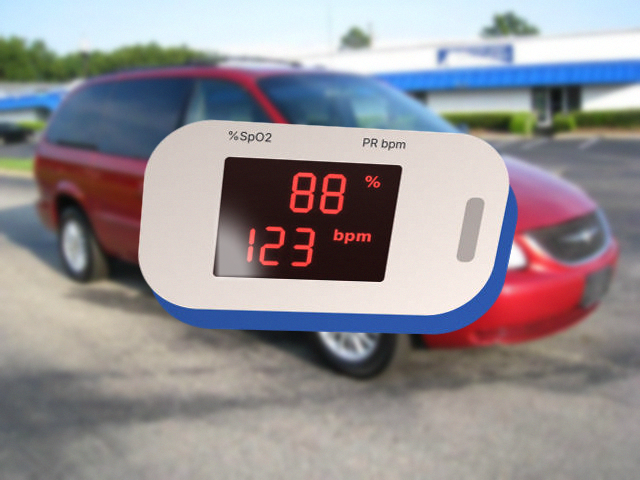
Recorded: 123 bpm
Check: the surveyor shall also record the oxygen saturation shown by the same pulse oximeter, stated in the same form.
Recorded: 88 %
